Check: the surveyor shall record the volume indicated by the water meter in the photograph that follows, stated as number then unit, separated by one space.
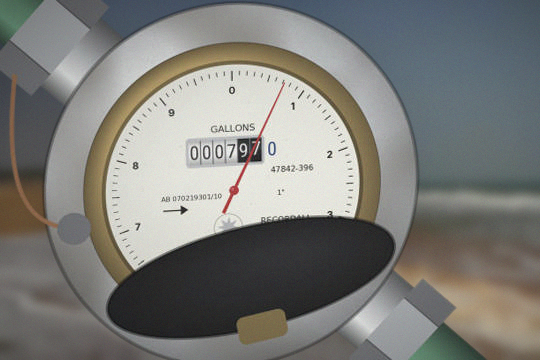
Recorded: 7970.7 gal
